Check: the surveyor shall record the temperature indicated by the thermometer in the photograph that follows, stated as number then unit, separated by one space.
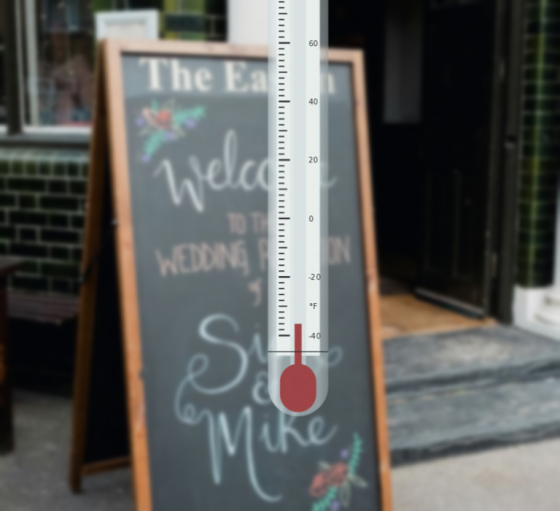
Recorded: -36 °F
